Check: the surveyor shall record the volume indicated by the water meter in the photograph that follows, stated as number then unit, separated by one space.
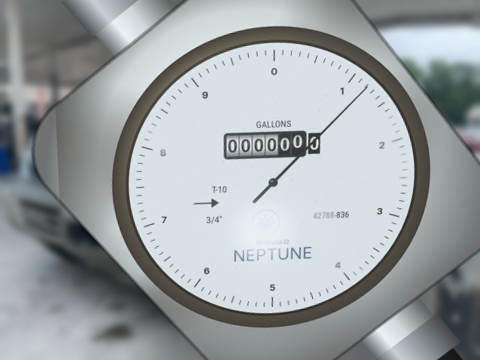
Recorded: 1.2 gal
